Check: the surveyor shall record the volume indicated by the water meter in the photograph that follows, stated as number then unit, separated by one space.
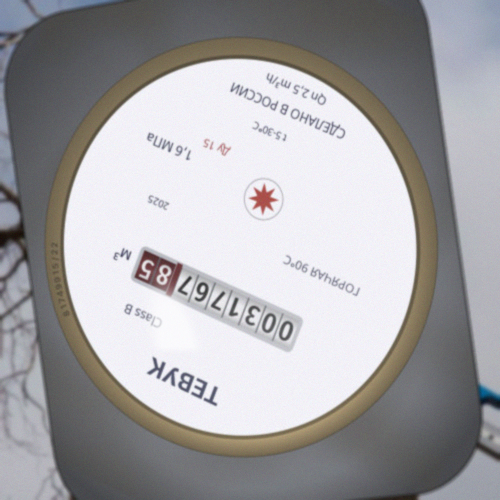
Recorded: 31767.85 m³
